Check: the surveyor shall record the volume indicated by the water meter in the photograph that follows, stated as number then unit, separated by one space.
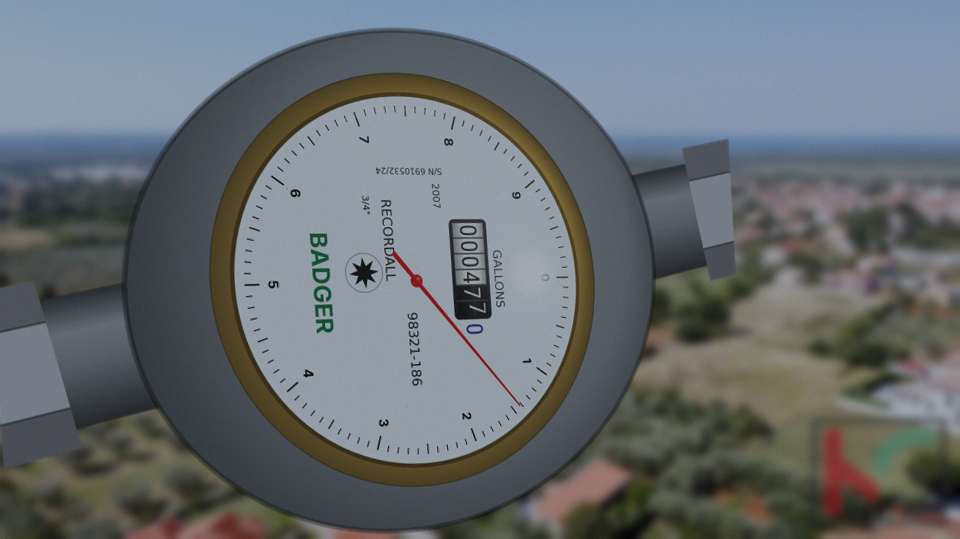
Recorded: 4771.4 gal
